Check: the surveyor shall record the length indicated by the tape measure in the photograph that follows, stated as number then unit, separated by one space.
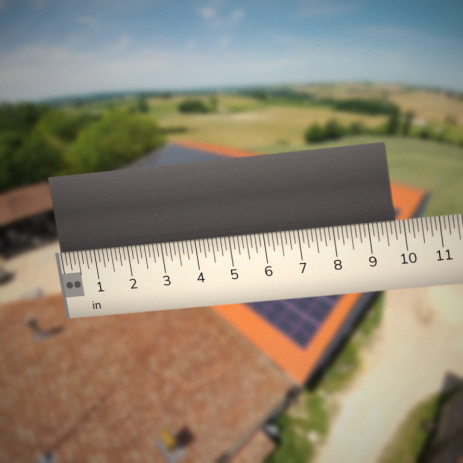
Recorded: 9.75 in
